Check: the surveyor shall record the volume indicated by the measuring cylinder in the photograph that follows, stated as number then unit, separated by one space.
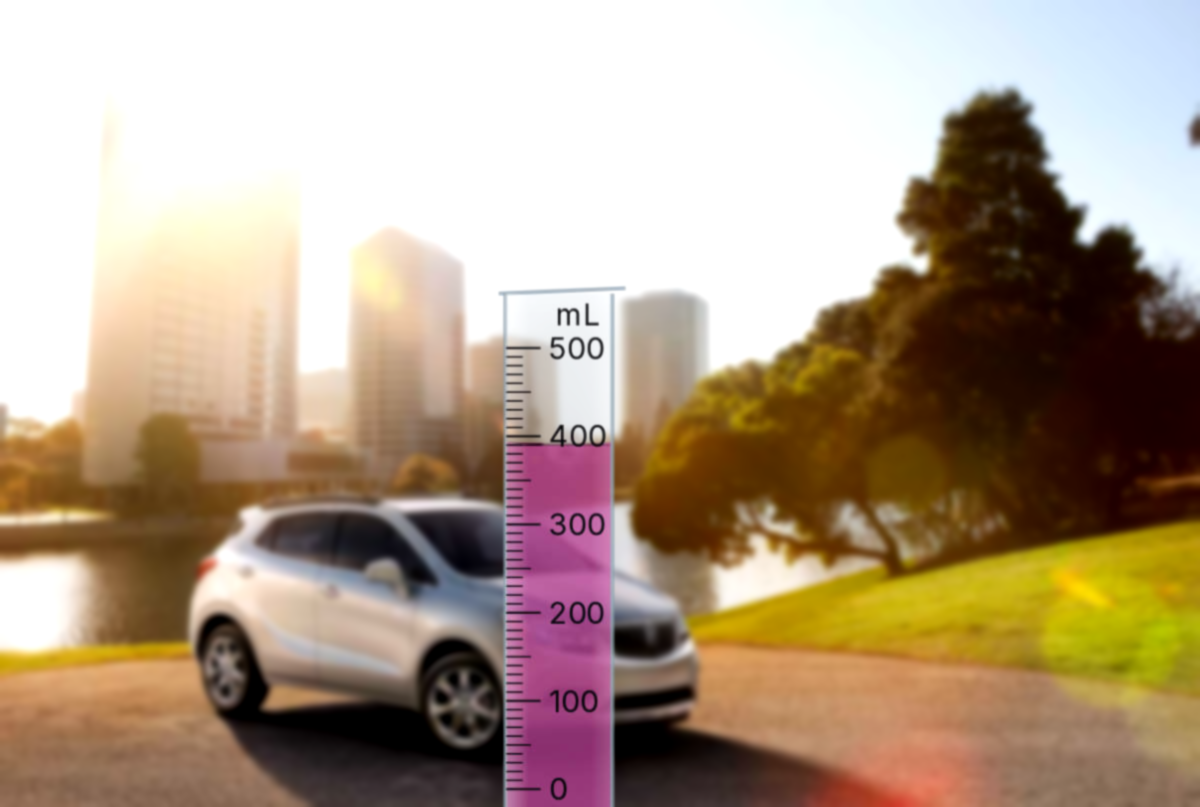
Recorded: 390 mL
